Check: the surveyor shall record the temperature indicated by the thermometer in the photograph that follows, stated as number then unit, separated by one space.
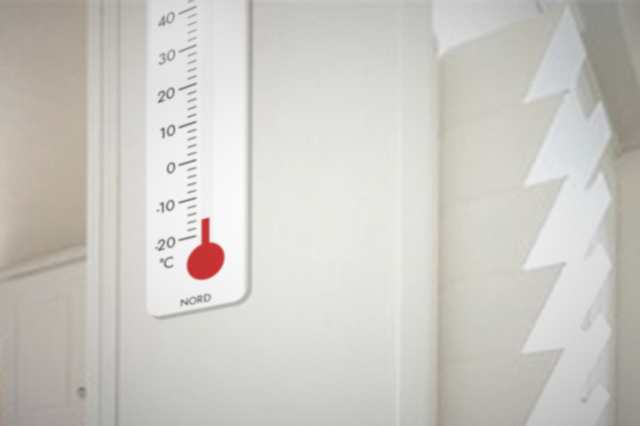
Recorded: -16 °C
